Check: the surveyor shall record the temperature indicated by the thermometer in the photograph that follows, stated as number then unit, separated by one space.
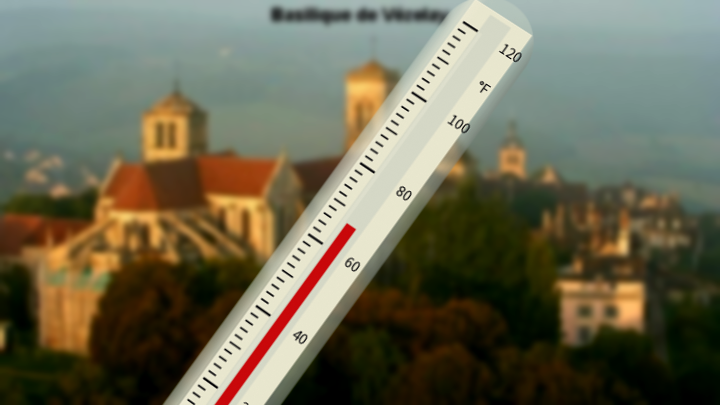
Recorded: 67 °F
